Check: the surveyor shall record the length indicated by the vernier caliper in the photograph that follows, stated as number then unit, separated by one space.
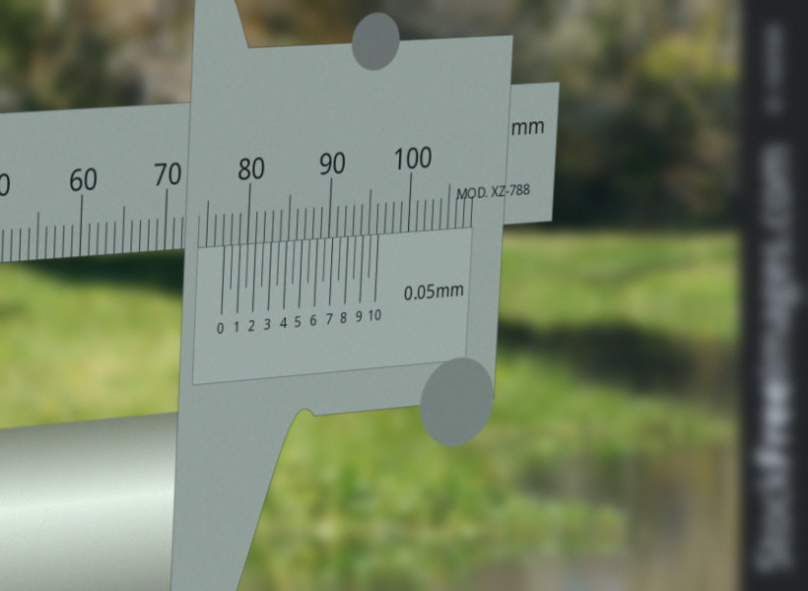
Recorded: 77.2 mm
